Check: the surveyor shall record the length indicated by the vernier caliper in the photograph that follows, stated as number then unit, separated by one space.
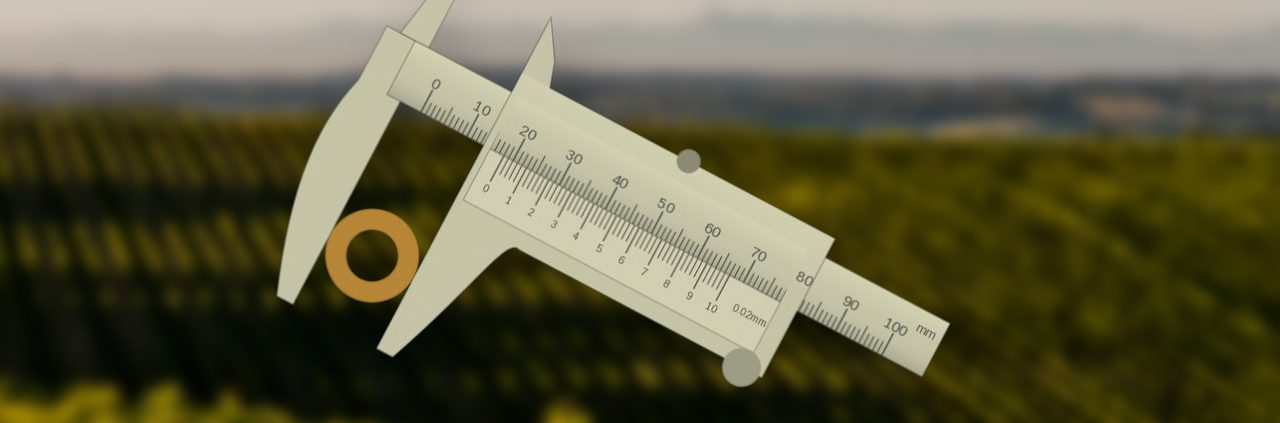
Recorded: 18.0 mm
